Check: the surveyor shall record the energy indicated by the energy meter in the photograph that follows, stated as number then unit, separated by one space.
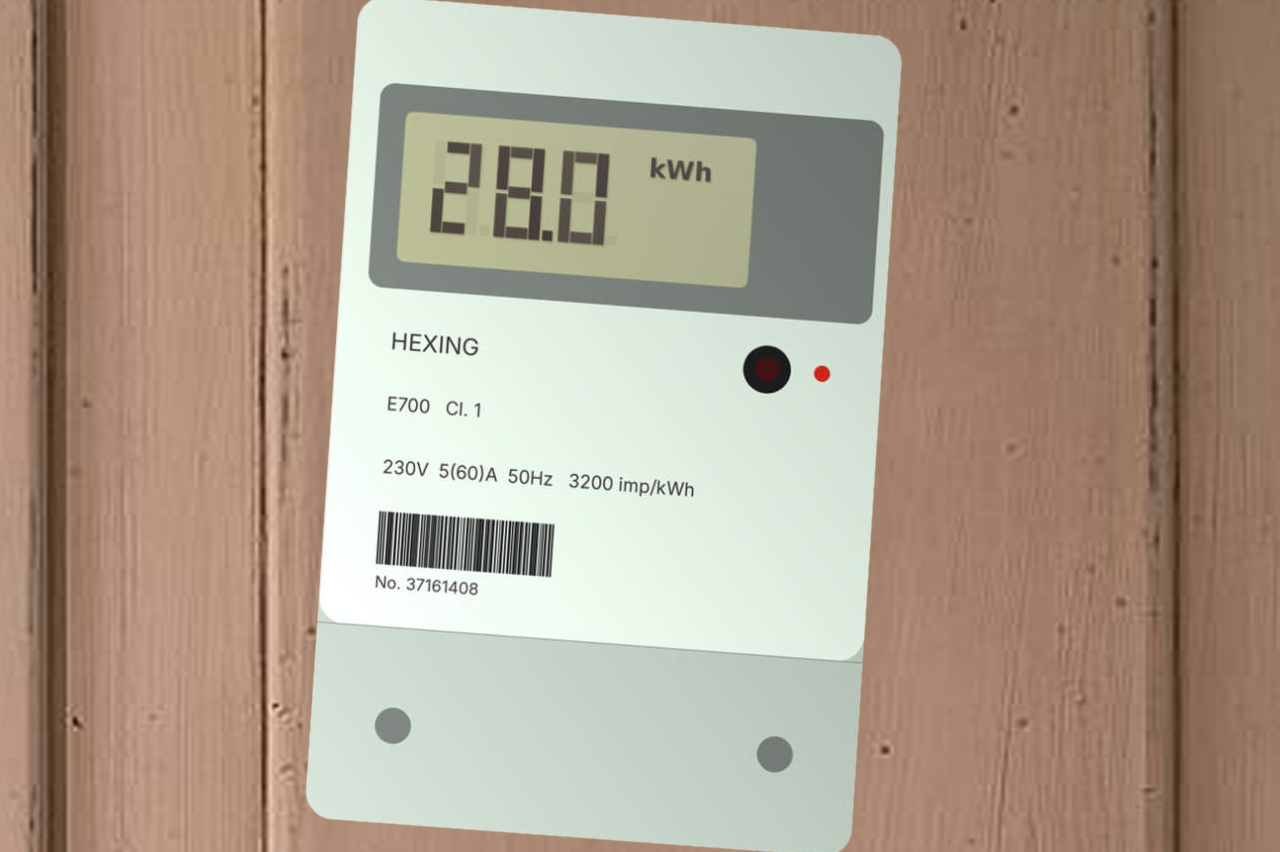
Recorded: 28.0 kWh
